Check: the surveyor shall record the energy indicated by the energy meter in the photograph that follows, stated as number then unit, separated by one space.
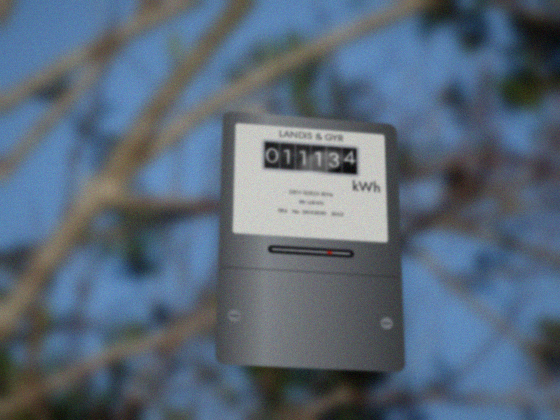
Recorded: 11134 kWh
